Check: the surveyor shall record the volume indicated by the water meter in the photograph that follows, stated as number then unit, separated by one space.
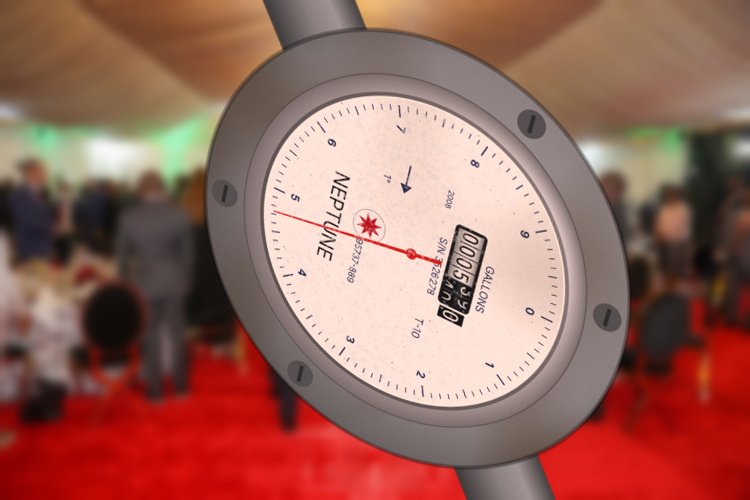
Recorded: 5394.7 gal
